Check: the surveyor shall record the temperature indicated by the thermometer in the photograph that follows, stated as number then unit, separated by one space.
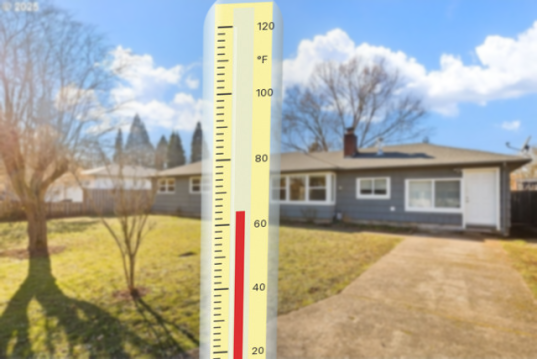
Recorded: 64 °F
